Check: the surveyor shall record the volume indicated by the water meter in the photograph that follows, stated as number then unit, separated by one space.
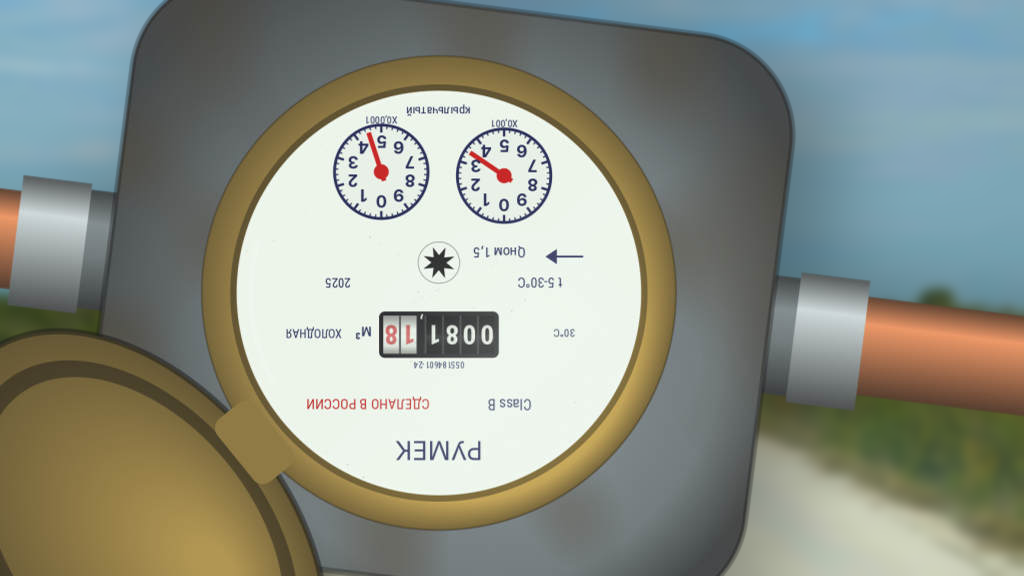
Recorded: 81.1834 m³
